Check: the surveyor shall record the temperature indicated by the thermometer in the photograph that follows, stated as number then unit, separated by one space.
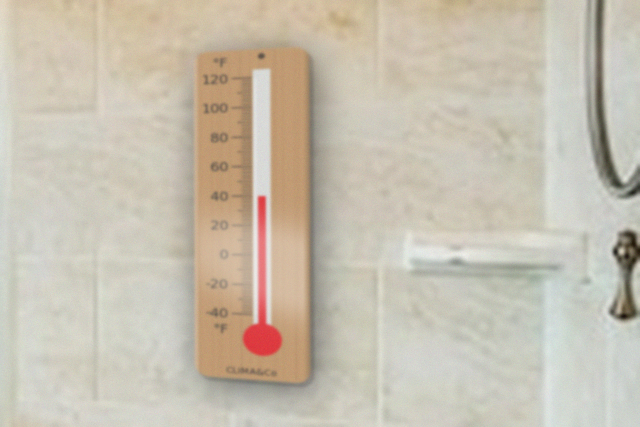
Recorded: 40 °F
